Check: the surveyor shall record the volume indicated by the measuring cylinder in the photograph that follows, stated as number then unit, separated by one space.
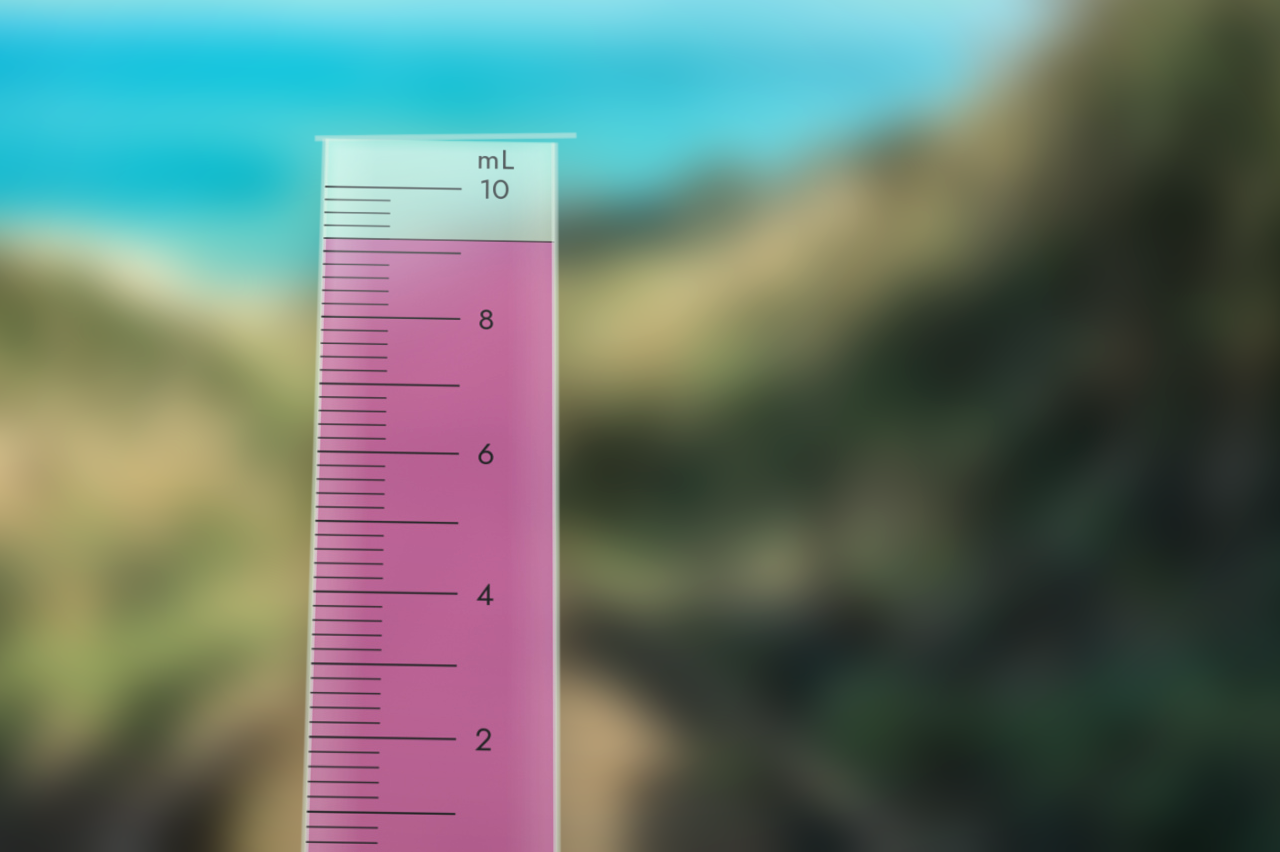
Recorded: 9.2 mL
